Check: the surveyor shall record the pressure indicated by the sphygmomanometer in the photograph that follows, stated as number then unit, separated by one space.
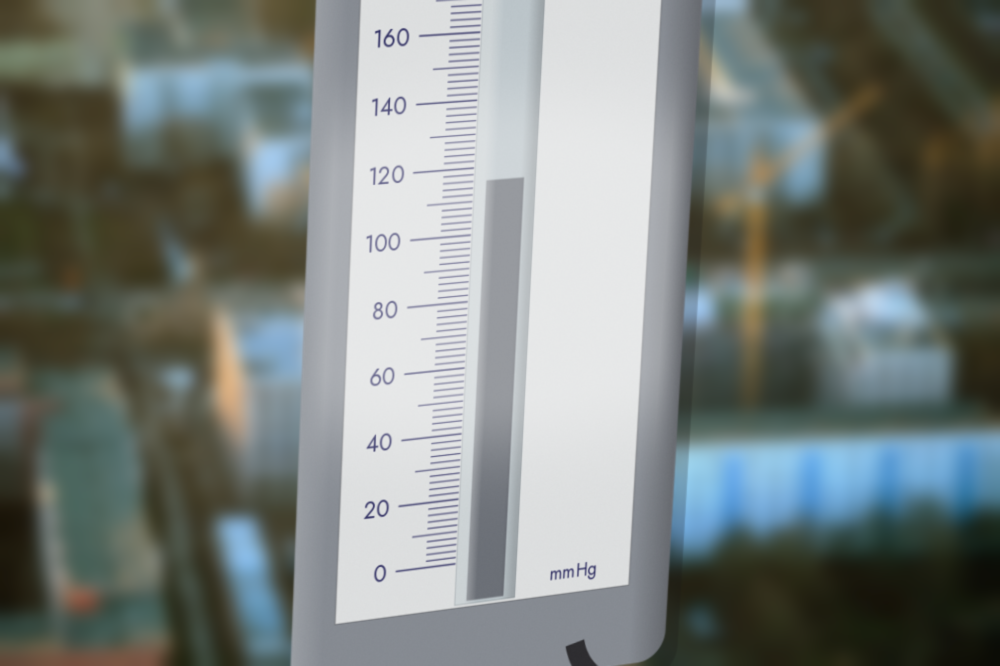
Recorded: 116 mmHg
